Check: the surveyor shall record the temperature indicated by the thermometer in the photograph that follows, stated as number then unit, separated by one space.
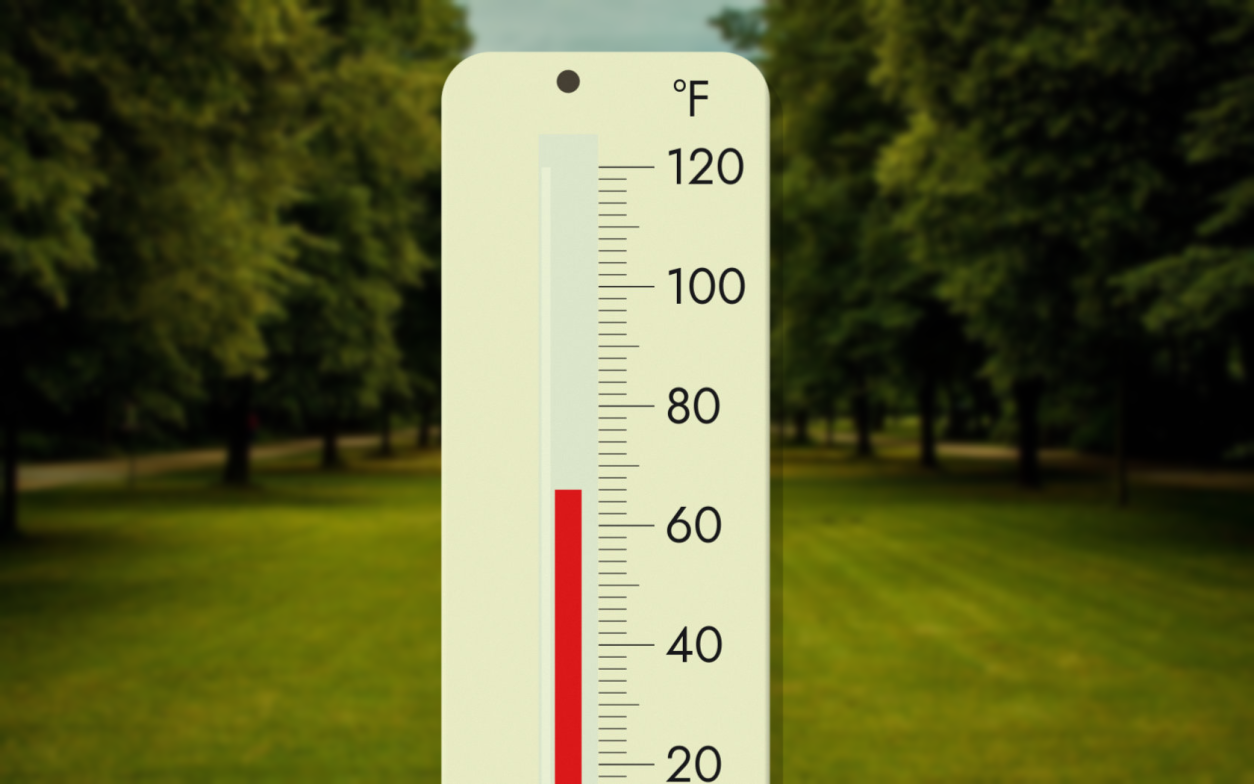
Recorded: 66 °F
